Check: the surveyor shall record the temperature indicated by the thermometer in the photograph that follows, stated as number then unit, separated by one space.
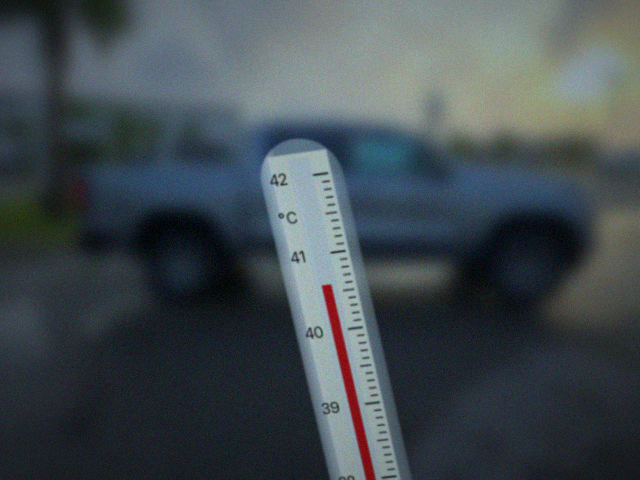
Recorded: 40.6 °C
